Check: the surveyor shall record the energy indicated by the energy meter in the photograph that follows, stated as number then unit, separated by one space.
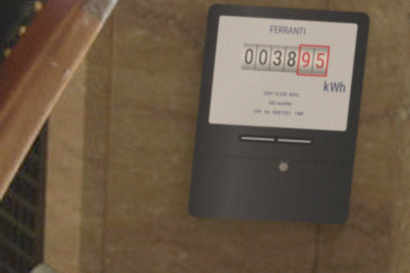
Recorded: 38.95 kWh
